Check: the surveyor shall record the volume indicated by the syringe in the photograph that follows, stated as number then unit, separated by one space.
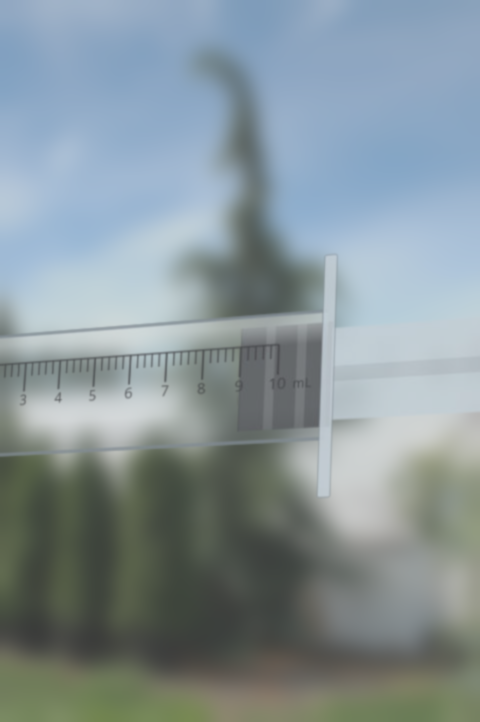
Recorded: 9 mL
